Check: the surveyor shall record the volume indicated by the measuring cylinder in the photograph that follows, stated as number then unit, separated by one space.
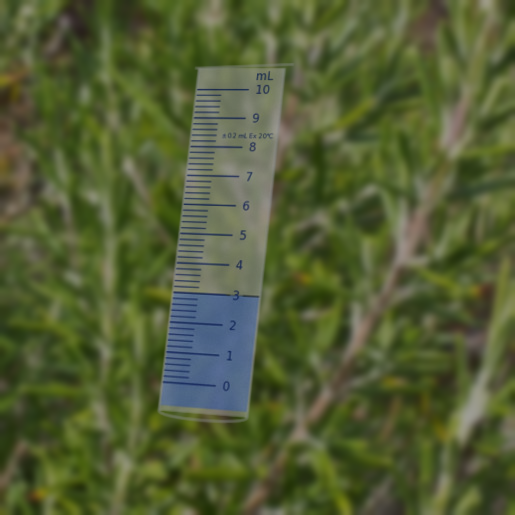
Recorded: 3 mL
